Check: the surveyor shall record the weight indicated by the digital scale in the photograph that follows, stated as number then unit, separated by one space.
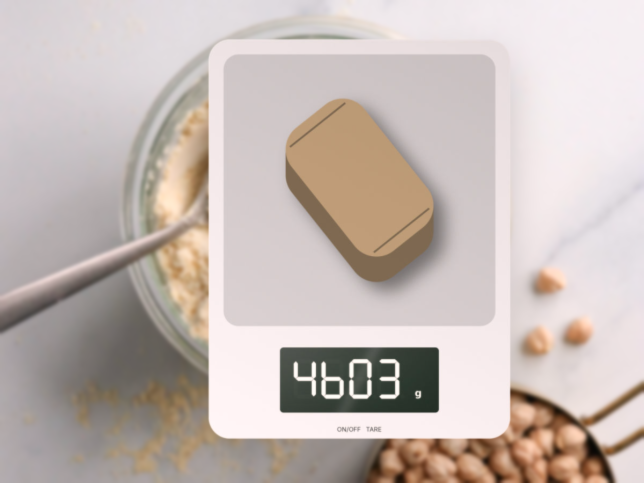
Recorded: 4603 g
